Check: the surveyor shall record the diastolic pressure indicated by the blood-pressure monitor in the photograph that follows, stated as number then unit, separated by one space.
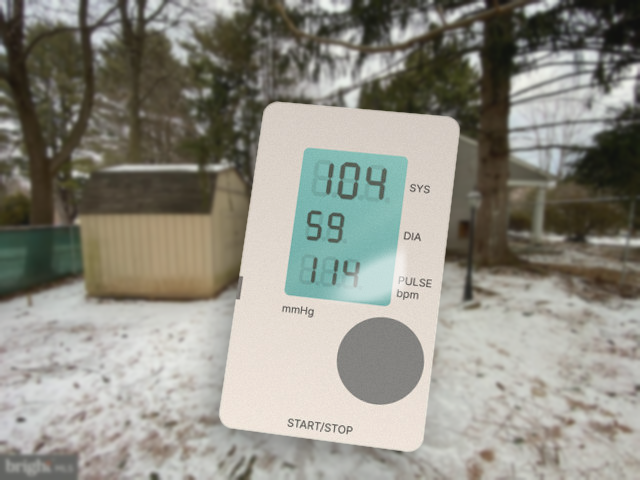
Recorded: 59 mmHg
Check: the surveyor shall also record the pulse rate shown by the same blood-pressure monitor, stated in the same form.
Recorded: 114 bpm
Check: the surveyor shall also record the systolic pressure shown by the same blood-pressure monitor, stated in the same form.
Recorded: 104 mmHg
